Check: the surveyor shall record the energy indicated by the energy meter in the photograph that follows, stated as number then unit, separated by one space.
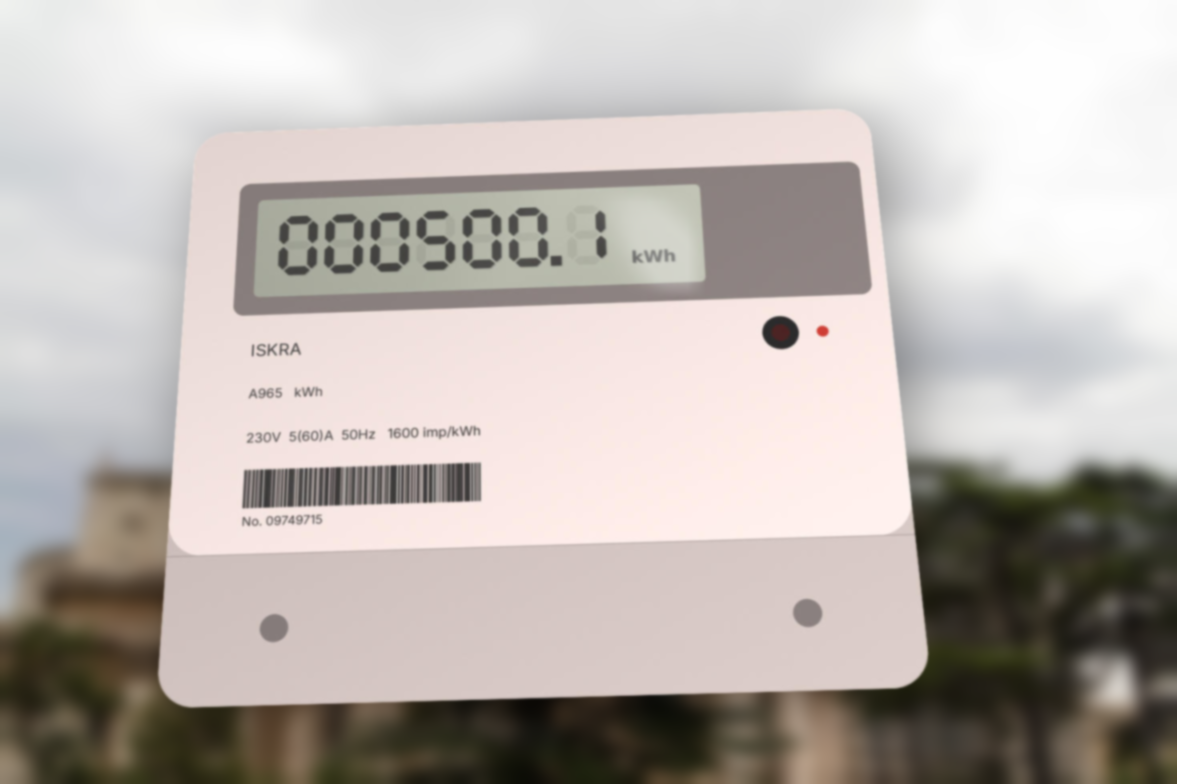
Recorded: 500.1 kWh
